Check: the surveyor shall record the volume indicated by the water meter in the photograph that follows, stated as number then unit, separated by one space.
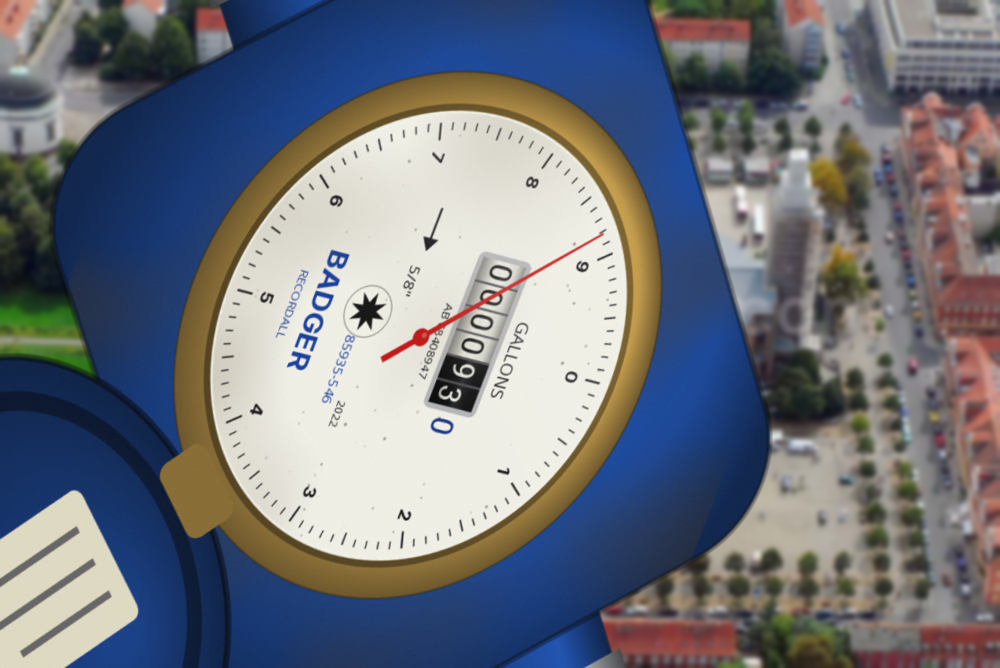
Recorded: 928.8 gal
